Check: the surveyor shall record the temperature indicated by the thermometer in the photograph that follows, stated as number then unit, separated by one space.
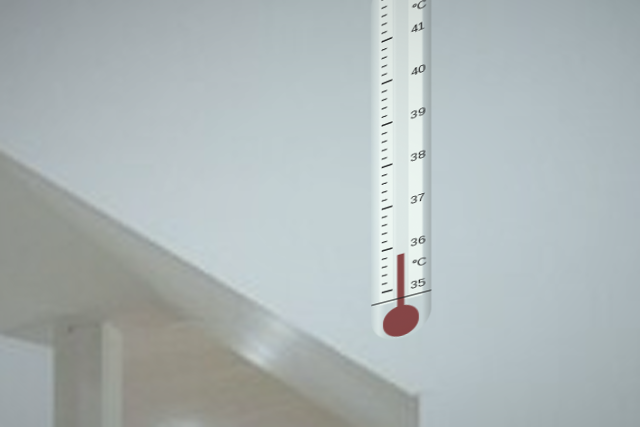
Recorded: 35.8 °C
